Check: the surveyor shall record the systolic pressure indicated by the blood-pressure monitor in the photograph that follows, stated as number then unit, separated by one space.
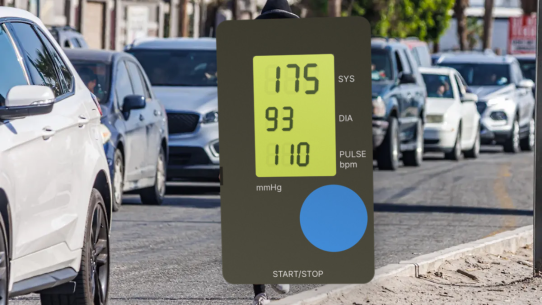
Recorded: 175 mmHg
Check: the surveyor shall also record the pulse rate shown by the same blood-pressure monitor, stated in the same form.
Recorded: 110 bpm
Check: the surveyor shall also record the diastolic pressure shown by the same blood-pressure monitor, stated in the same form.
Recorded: 93 mmHg
